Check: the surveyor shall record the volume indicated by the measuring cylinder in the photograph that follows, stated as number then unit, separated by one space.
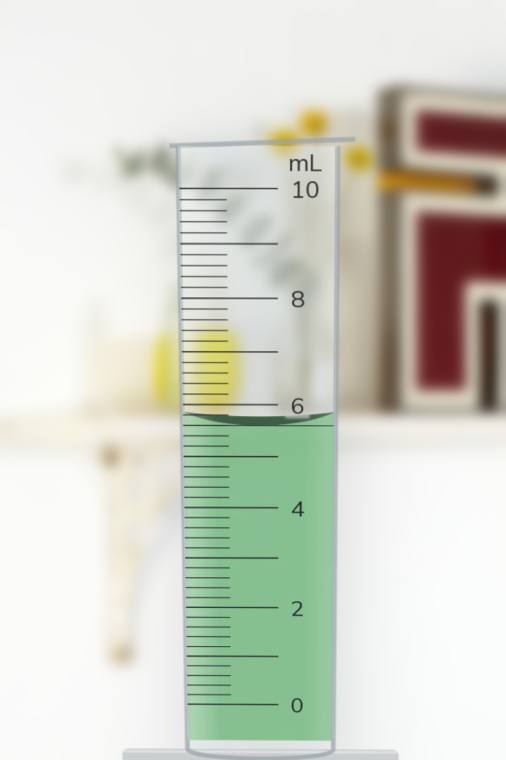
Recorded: 5.6 mL
